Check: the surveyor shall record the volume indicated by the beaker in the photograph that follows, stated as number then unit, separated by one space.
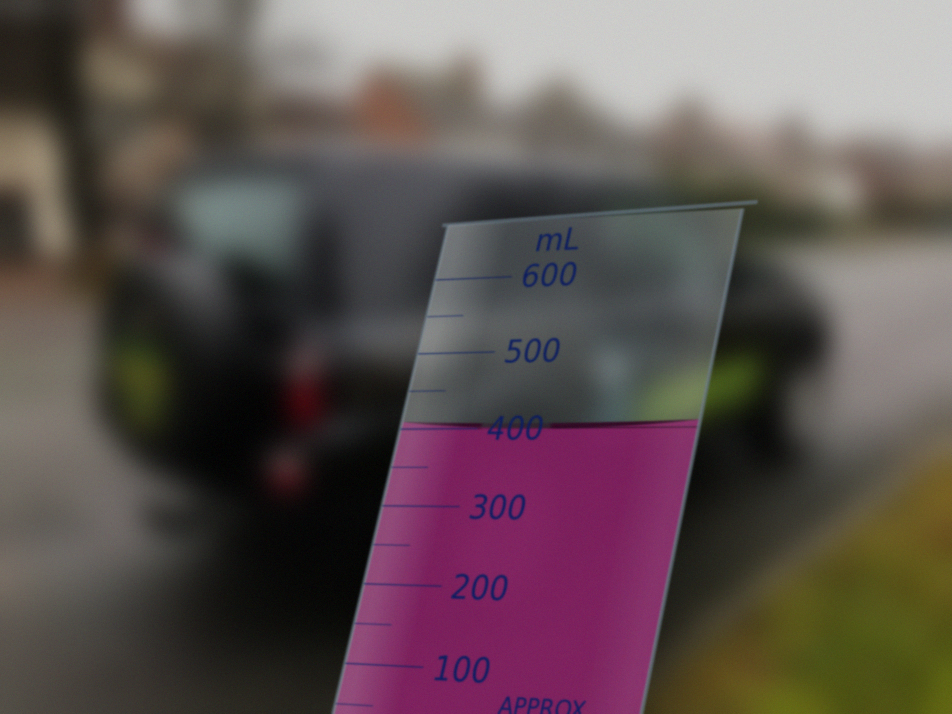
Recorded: 400 mL
